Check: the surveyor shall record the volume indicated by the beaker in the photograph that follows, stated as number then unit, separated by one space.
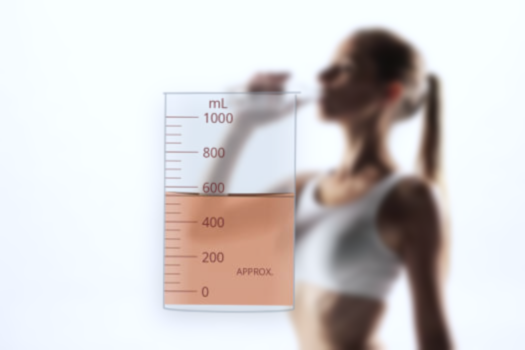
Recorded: 550 mL
